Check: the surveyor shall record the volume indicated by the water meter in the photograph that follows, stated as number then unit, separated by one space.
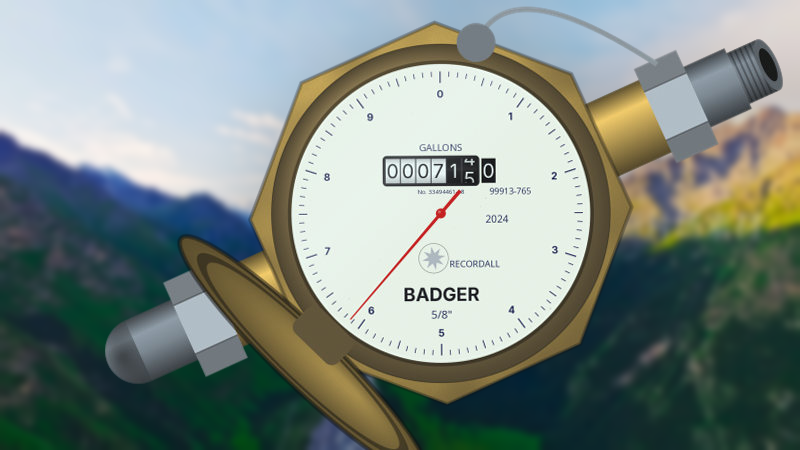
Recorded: 7146.1 gal
